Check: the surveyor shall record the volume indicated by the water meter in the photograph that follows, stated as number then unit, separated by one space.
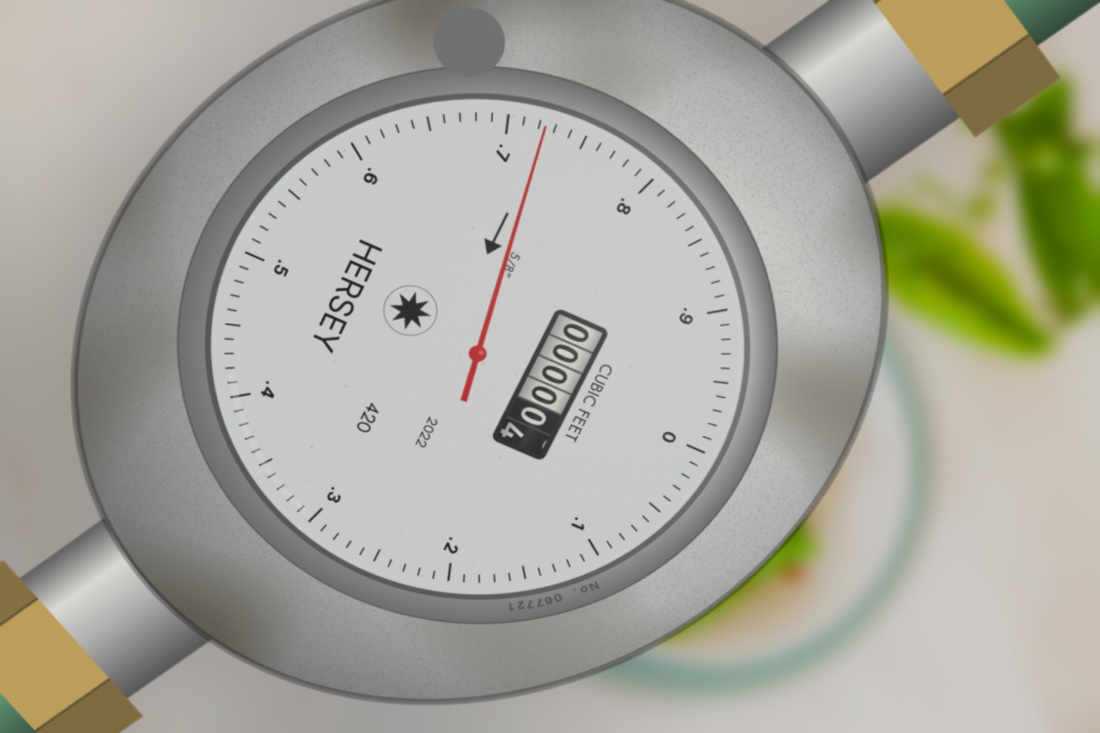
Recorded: 3.72 ft³
